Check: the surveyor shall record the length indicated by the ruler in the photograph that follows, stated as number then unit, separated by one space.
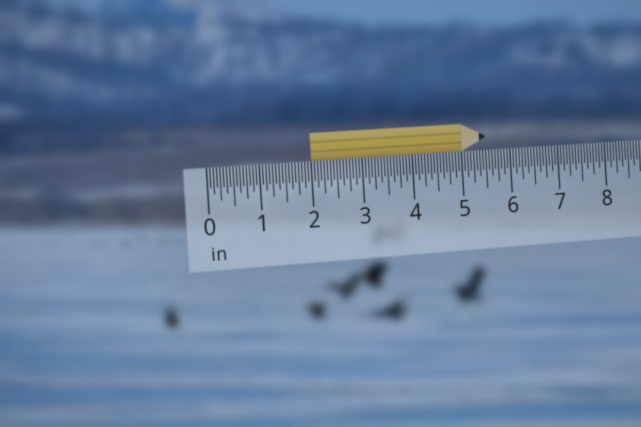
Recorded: 3.5 in
